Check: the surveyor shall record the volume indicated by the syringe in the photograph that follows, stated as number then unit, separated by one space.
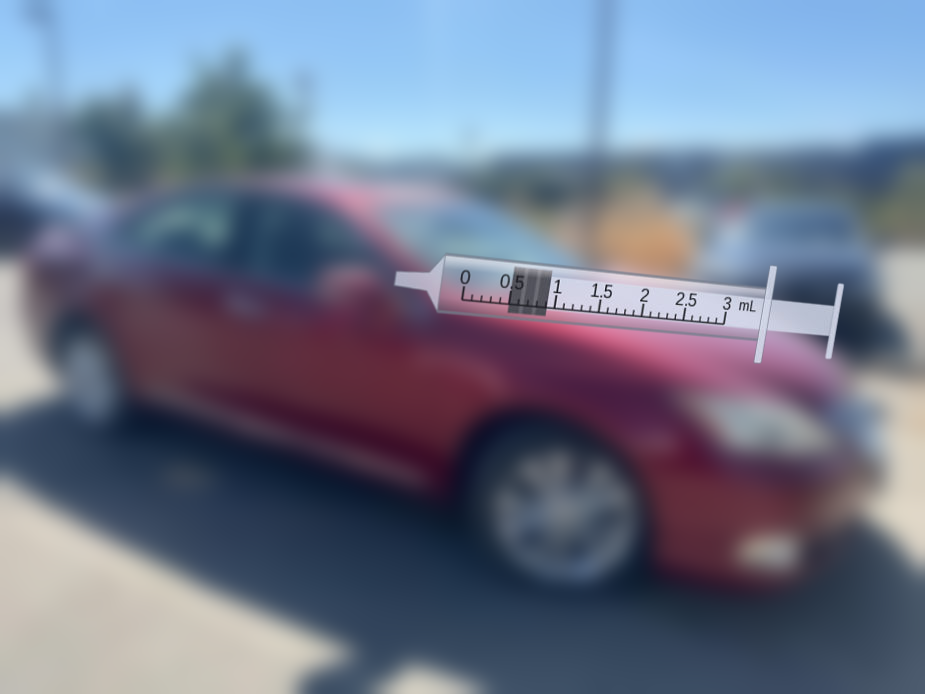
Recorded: 0.5 mL
